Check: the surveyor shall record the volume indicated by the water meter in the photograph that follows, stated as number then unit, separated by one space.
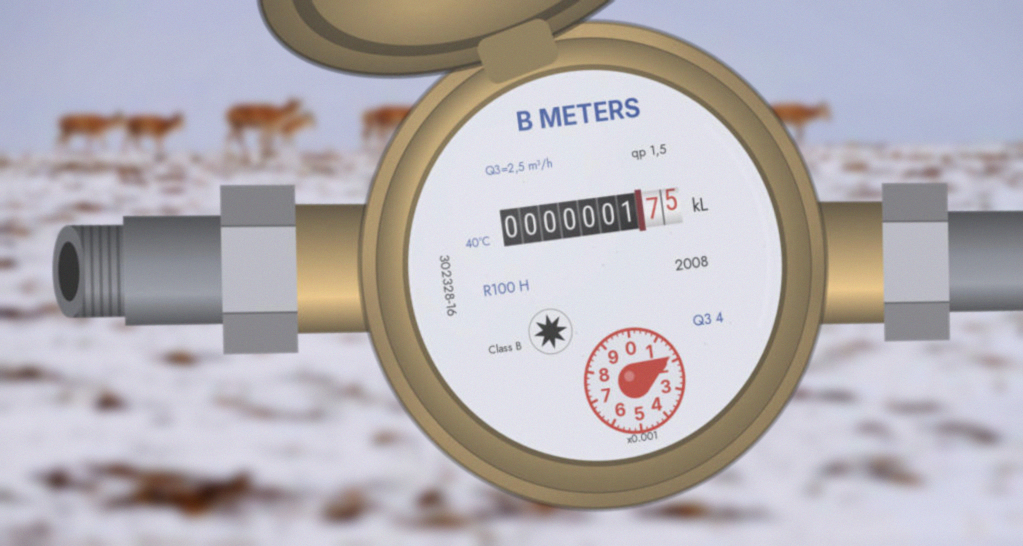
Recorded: 1.751 kL
